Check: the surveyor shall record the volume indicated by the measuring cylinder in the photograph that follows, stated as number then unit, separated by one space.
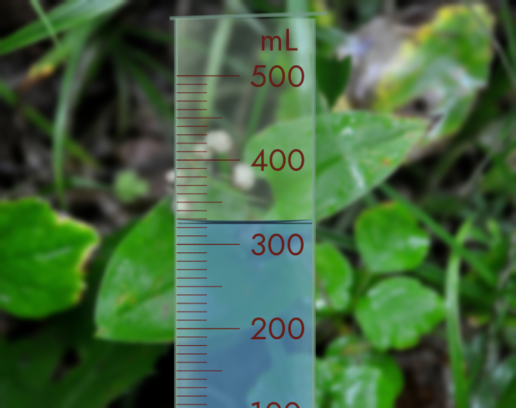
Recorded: 325 mL
